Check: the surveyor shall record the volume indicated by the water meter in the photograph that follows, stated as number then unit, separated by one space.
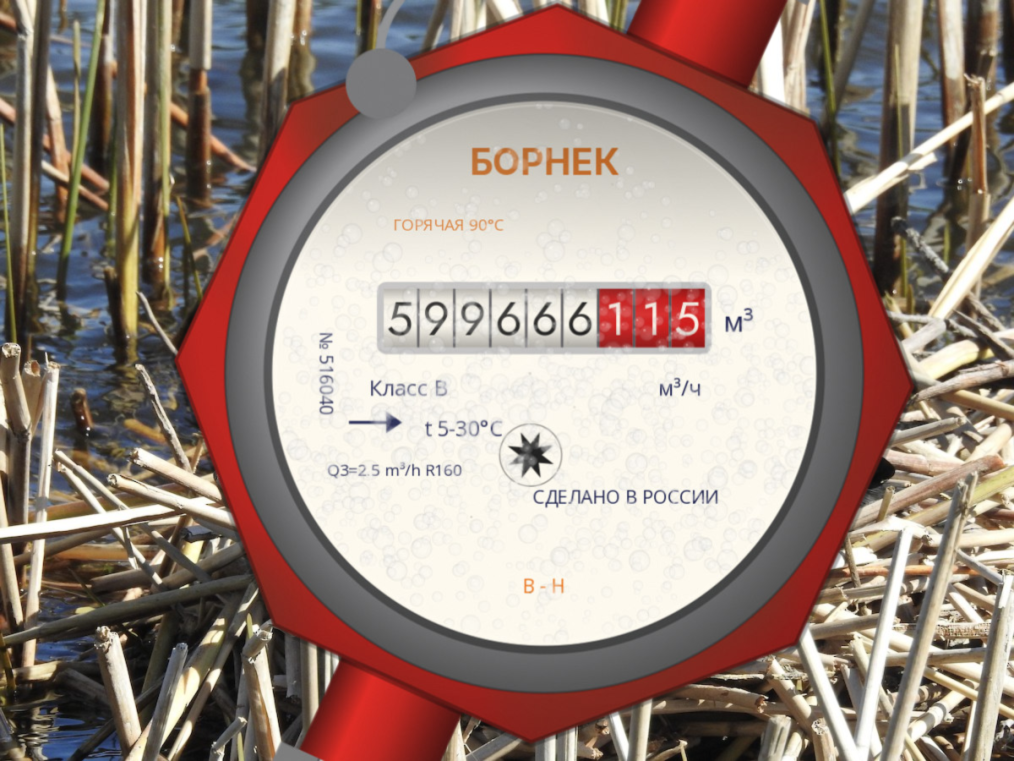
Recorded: 599666.115 m³
